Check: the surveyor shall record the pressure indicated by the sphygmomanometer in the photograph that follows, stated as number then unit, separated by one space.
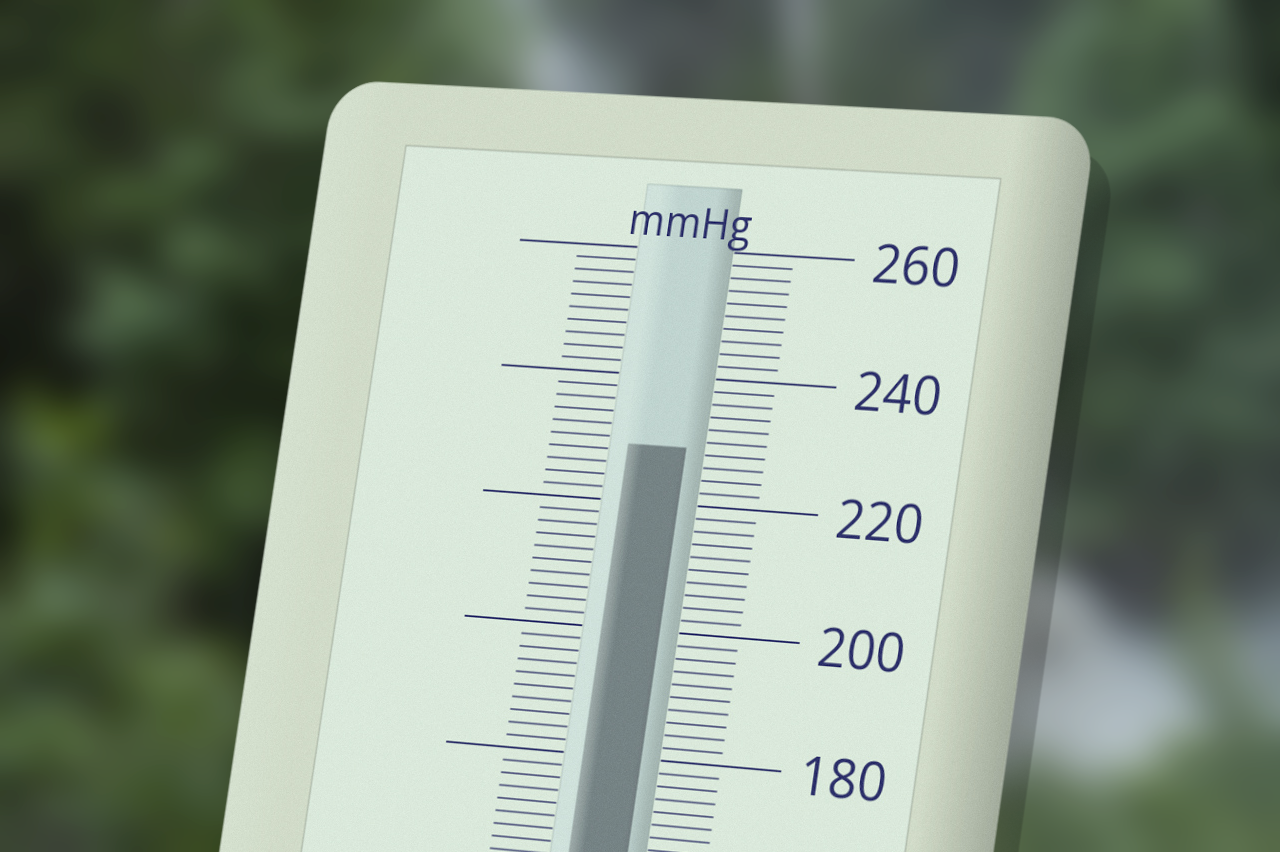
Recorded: 229 mmHg
